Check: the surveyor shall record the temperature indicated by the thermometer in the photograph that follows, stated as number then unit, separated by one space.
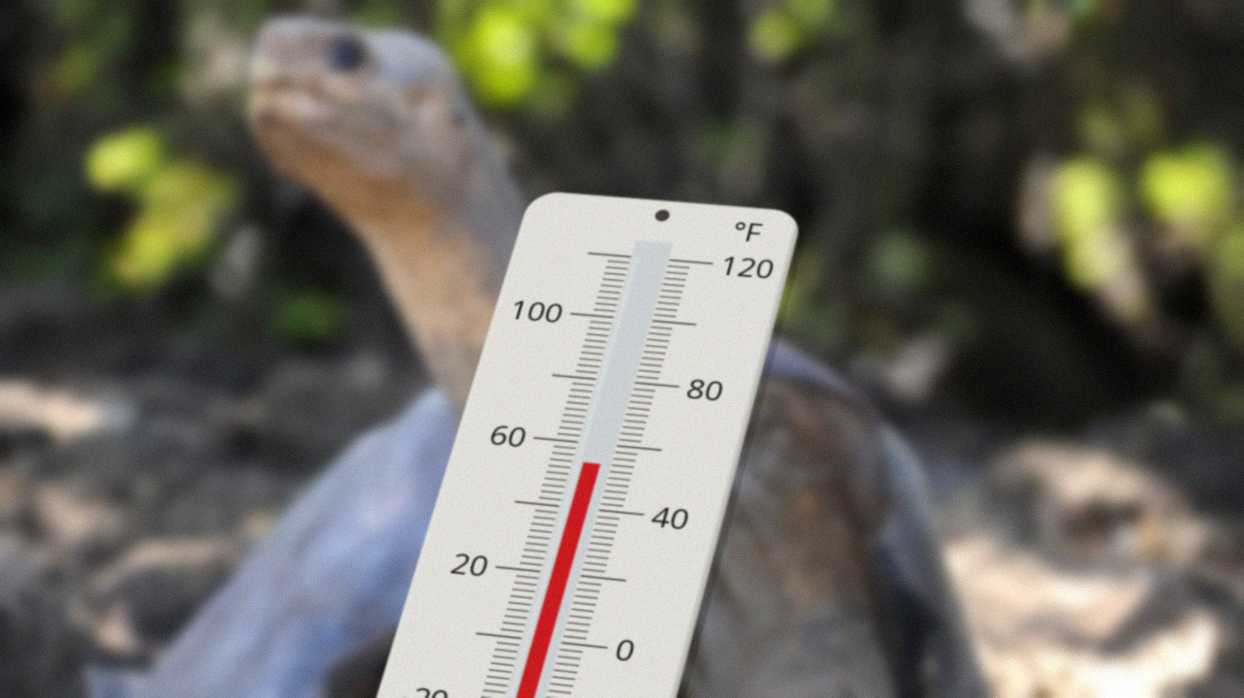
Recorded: 54 °F
